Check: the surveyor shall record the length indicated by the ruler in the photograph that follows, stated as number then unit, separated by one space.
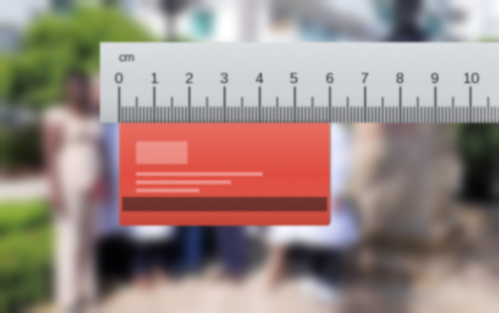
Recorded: 6 cm
